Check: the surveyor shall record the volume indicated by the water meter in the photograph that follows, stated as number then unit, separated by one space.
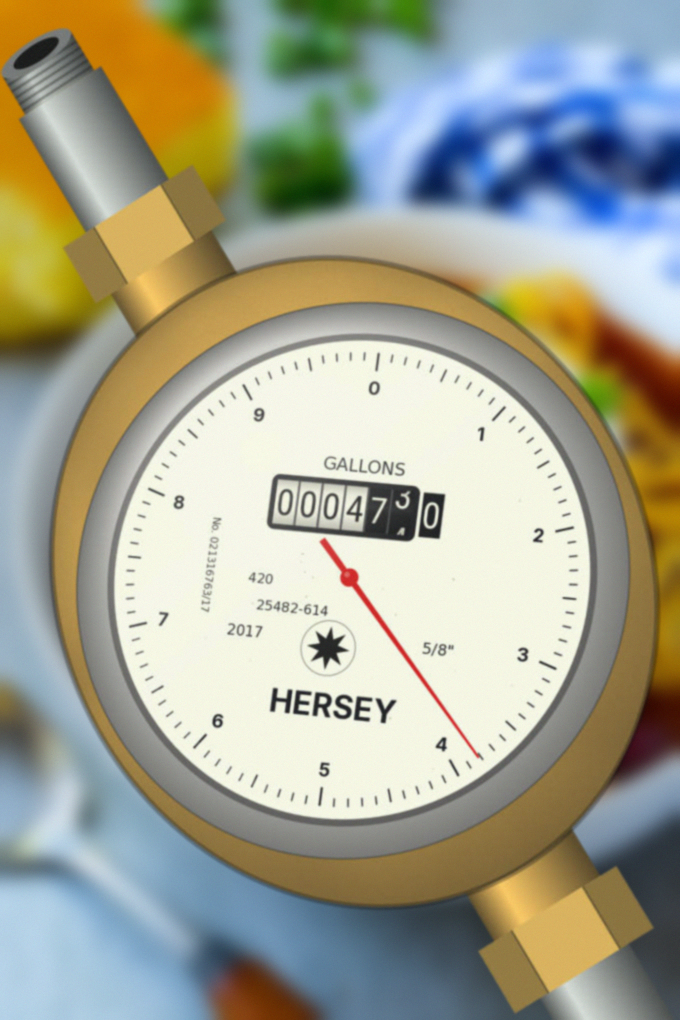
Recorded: 4733.8 gal
